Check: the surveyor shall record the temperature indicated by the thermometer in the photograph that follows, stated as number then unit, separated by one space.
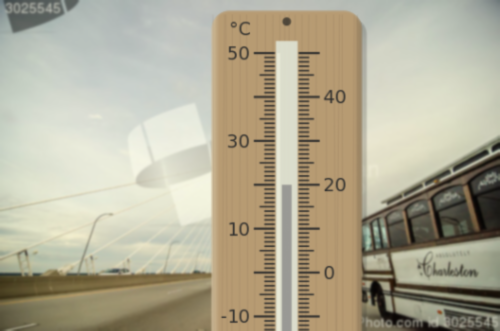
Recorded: 20 °C
